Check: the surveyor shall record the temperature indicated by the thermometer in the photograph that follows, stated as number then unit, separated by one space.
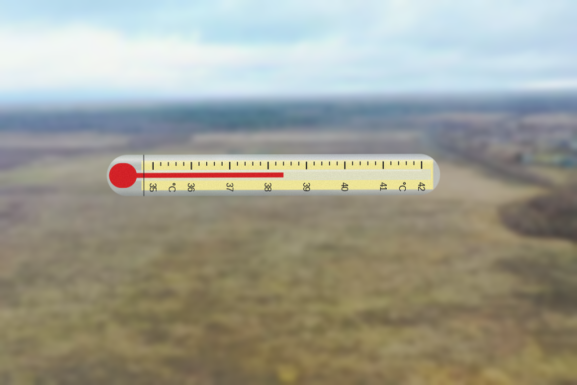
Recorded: 38.4 °C
